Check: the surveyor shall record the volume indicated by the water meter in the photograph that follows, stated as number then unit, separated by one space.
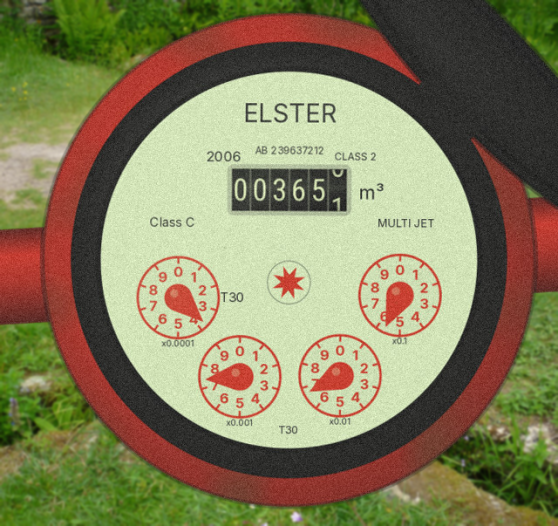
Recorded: 3650.5673 m³
